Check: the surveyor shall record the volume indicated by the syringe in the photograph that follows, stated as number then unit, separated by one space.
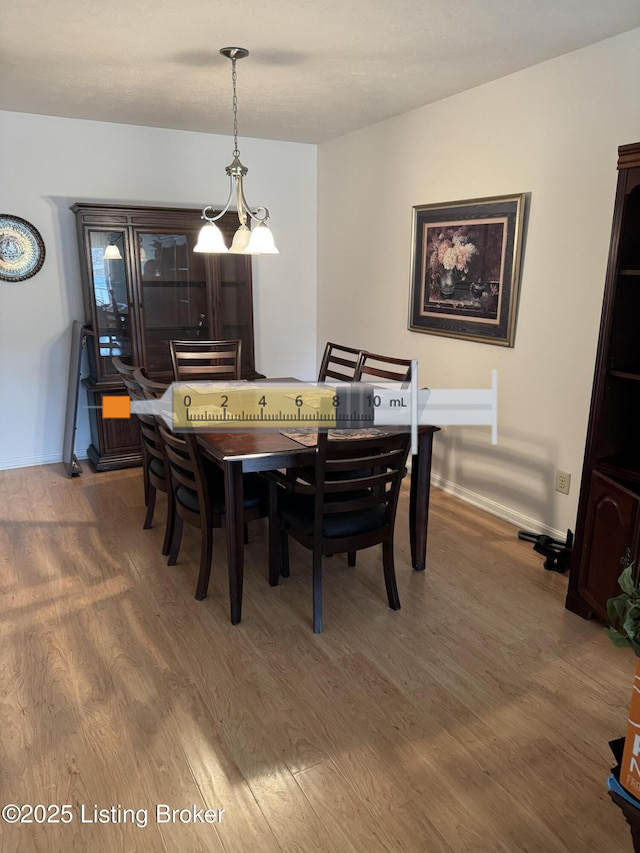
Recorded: 8 mL
